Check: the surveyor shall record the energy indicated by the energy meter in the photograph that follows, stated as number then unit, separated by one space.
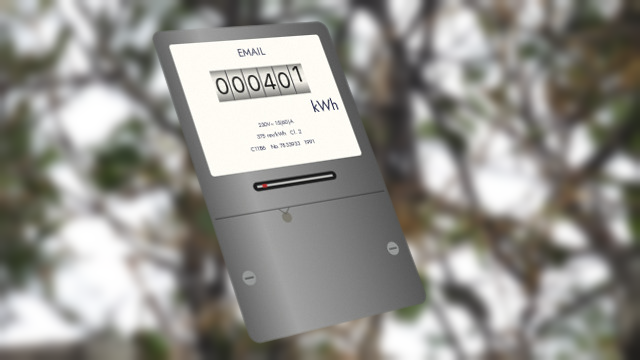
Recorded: 401 kWh
